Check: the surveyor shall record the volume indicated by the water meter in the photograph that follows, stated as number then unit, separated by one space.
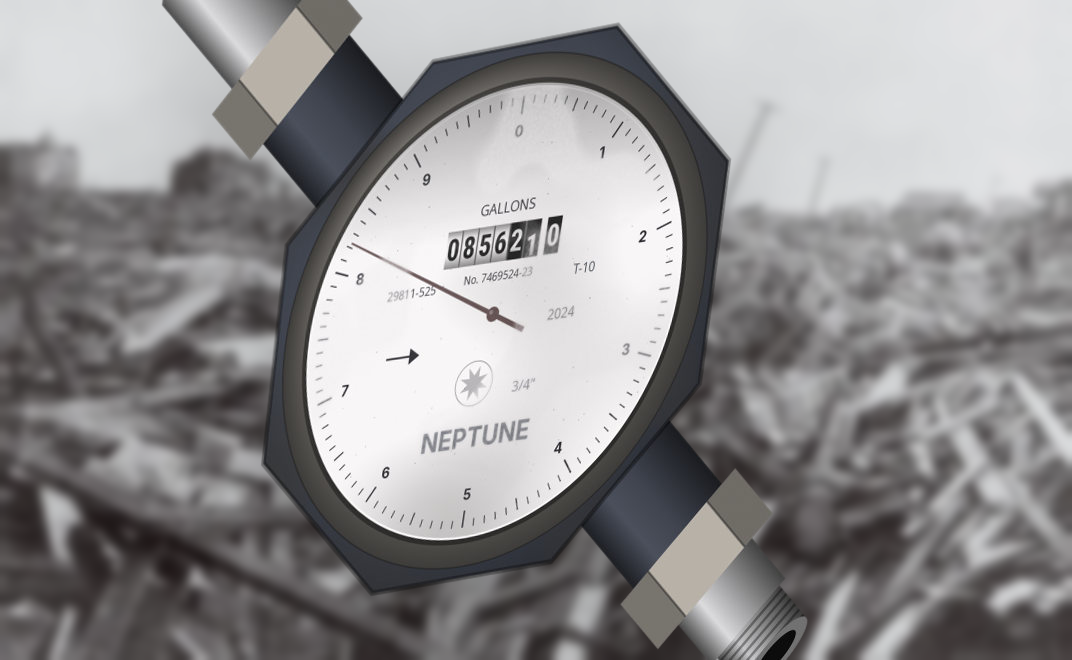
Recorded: 856208.2 gal
